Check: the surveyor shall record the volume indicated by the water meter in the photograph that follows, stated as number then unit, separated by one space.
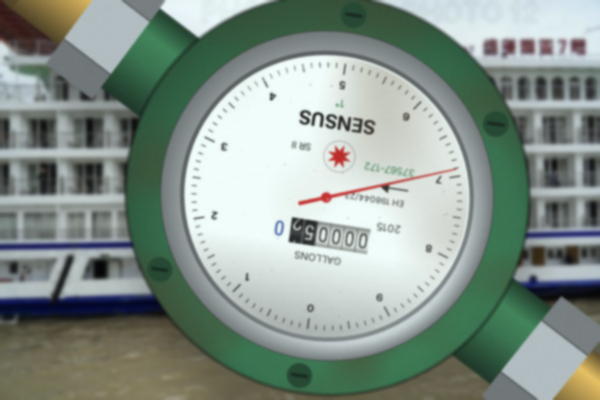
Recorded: 516.9 gal
